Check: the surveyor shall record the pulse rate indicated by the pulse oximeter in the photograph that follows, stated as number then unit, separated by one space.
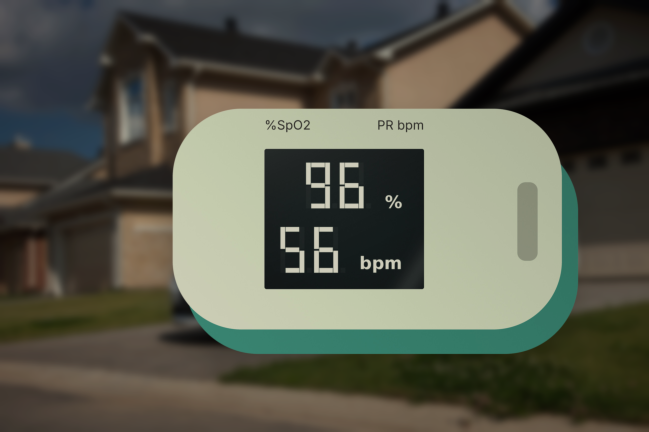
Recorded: 56 bpm
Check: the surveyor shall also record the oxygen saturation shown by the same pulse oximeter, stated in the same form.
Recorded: 96 %
